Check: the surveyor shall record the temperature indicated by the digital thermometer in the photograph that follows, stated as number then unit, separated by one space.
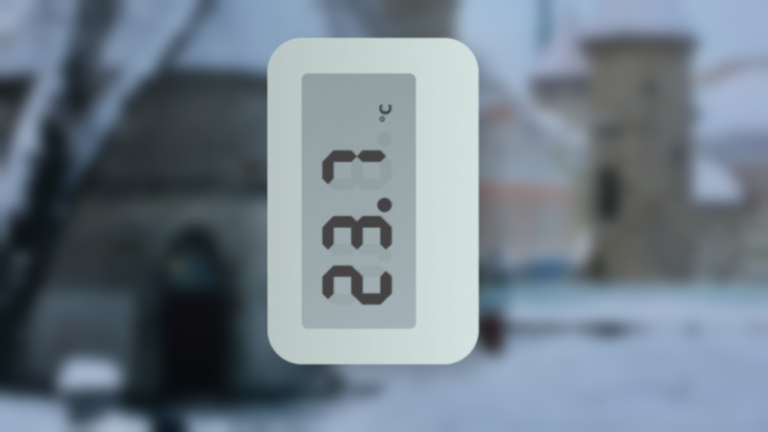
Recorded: 23.7 °C
